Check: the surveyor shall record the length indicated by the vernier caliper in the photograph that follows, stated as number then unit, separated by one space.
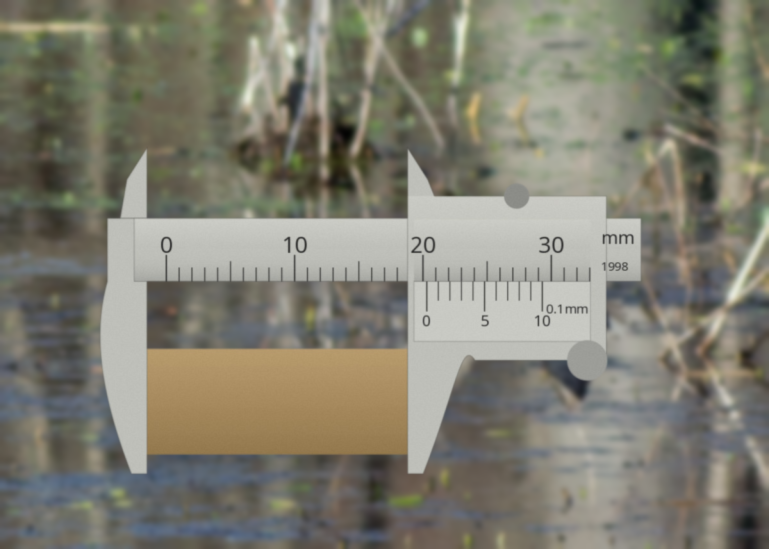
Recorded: 20.3 mm
